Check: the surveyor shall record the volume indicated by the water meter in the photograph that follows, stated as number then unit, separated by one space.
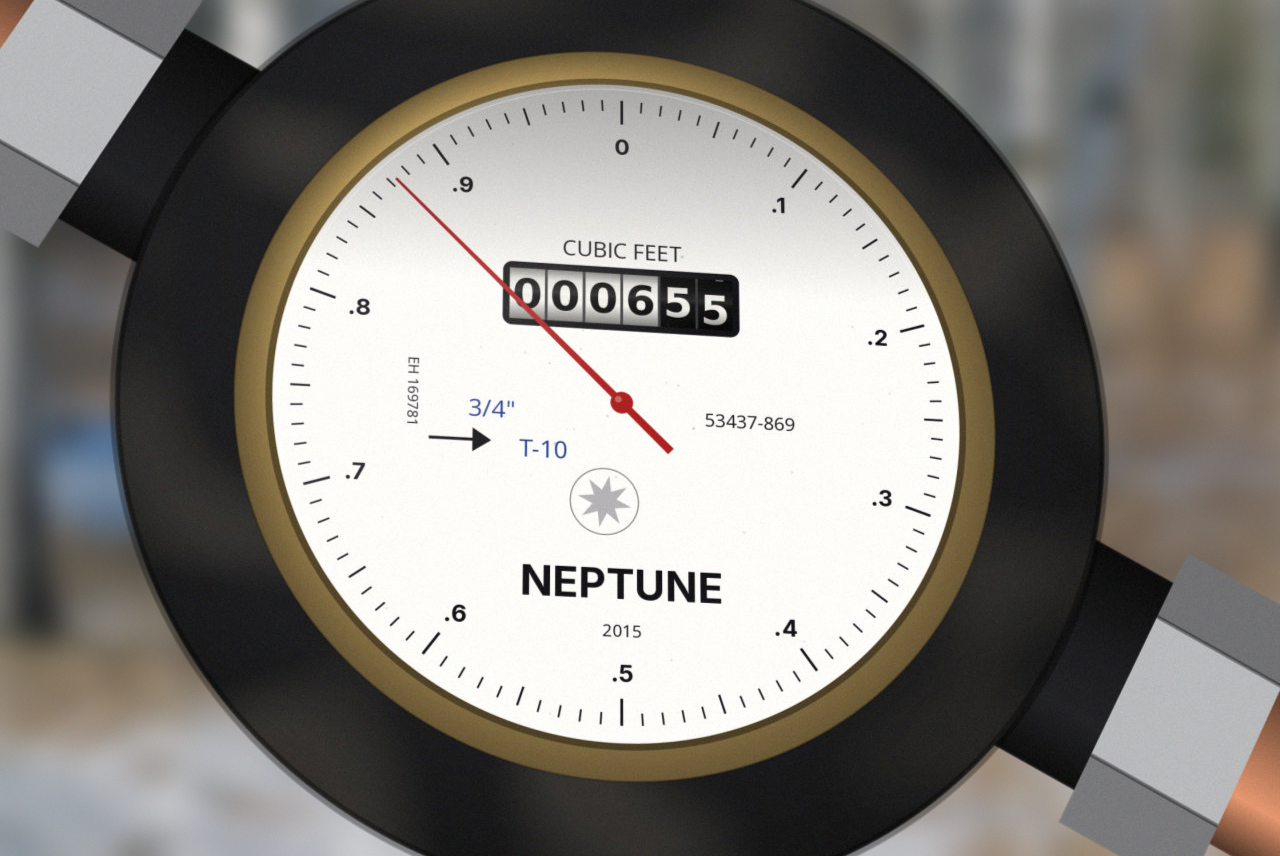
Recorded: 654.87 ft³
